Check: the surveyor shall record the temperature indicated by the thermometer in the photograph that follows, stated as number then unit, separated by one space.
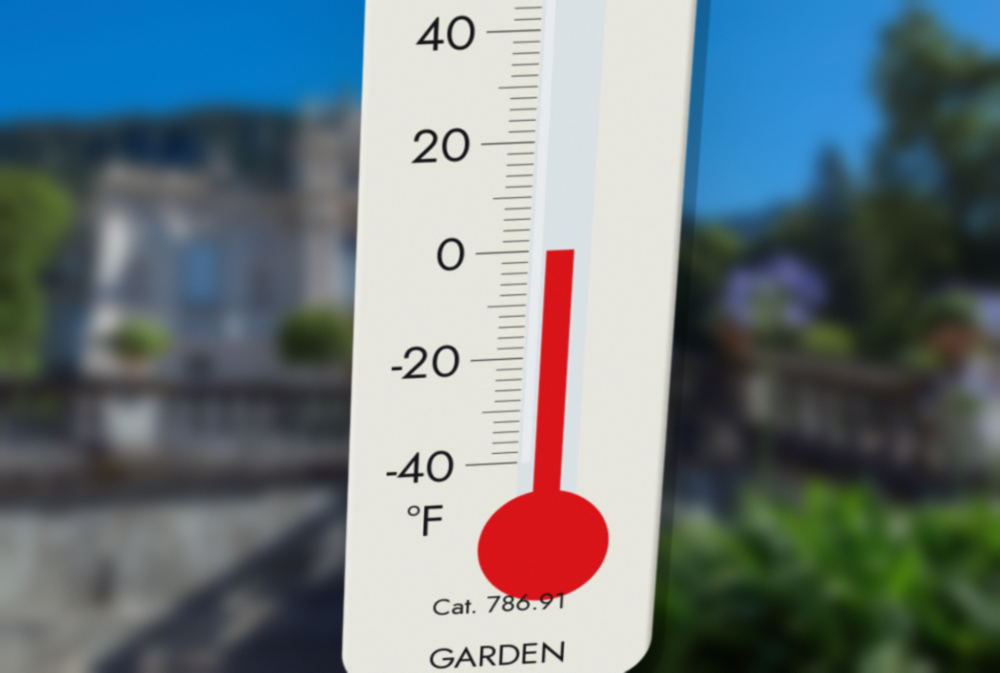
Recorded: 0 °F
